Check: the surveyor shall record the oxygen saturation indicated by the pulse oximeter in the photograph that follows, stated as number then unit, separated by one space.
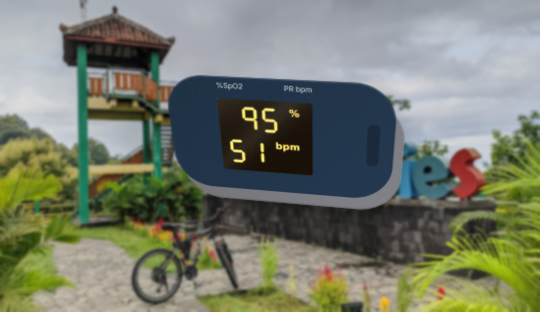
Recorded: 95 %
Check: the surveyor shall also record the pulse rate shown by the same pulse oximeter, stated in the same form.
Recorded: 51 bpm
